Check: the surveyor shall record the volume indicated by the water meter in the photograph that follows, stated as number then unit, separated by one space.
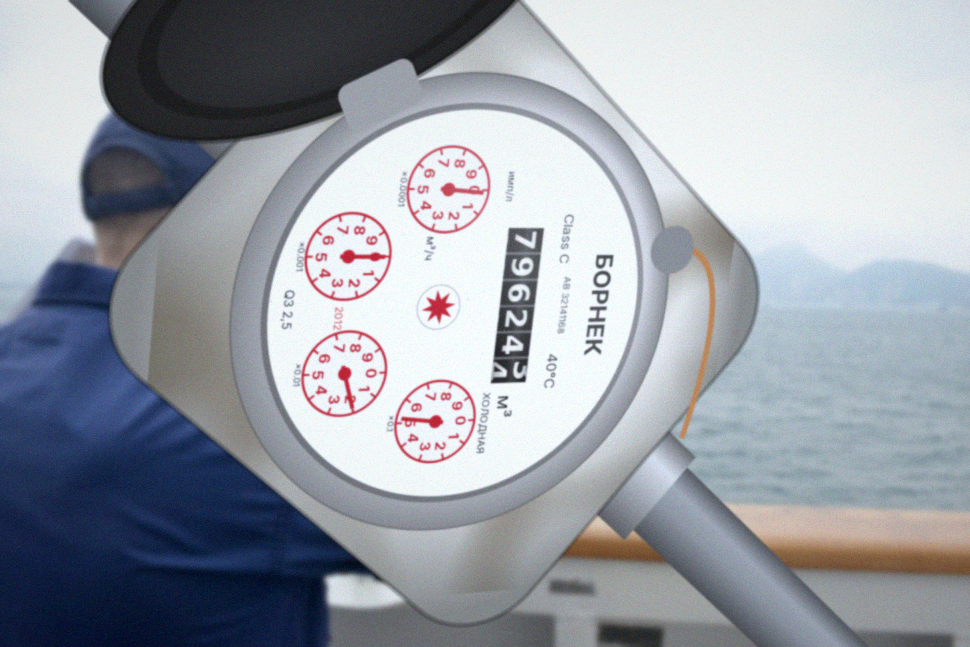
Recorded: 796243.5200 m³
